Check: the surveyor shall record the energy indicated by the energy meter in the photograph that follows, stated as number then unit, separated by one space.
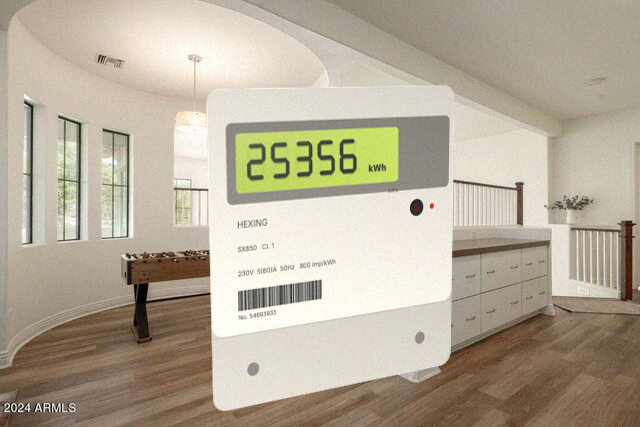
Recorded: 25356 kWh
